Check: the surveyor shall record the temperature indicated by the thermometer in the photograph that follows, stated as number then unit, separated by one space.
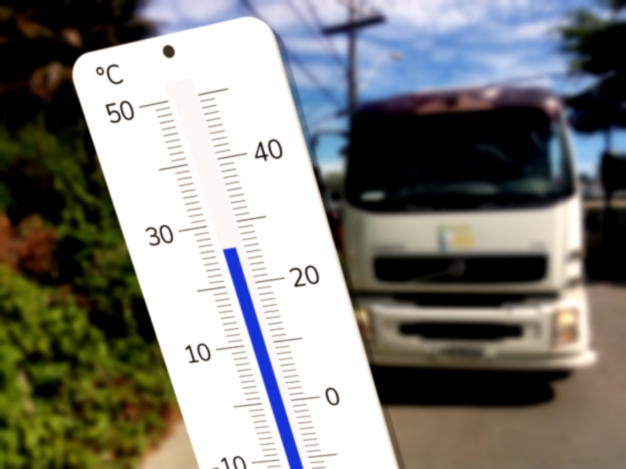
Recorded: 26 °C
